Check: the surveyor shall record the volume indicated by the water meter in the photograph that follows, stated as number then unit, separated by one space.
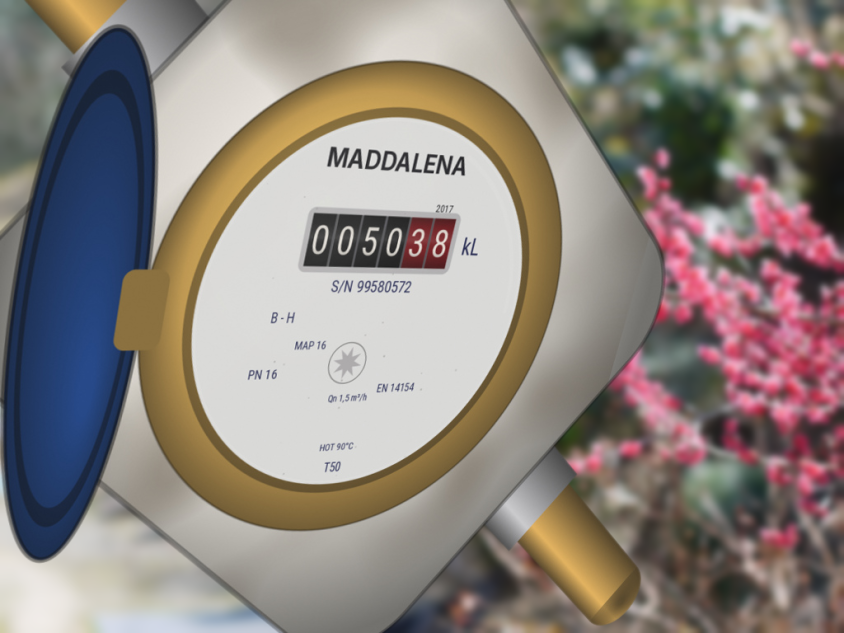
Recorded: 50.38 kL
